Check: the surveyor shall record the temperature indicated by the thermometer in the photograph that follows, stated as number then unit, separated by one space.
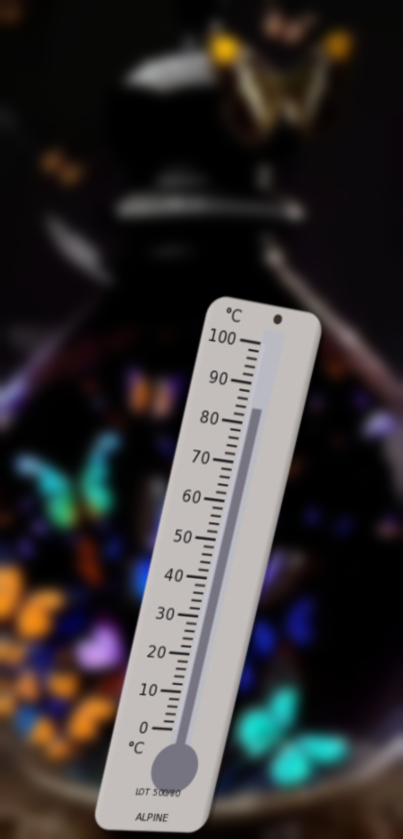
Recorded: 84 °C
